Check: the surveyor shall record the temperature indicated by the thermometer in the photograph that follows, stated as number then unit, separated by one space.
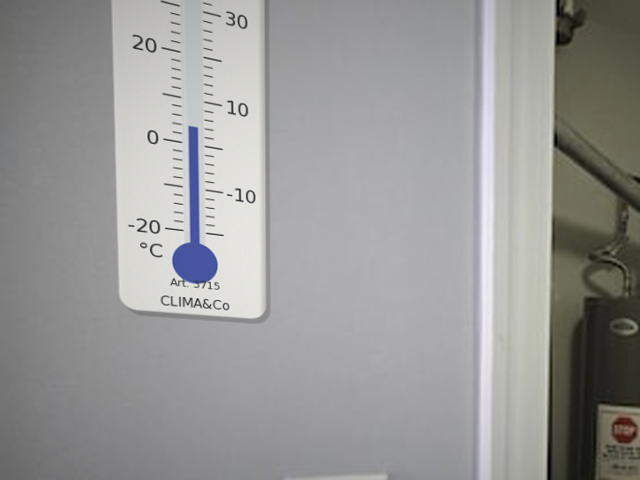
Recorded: 4 °C
